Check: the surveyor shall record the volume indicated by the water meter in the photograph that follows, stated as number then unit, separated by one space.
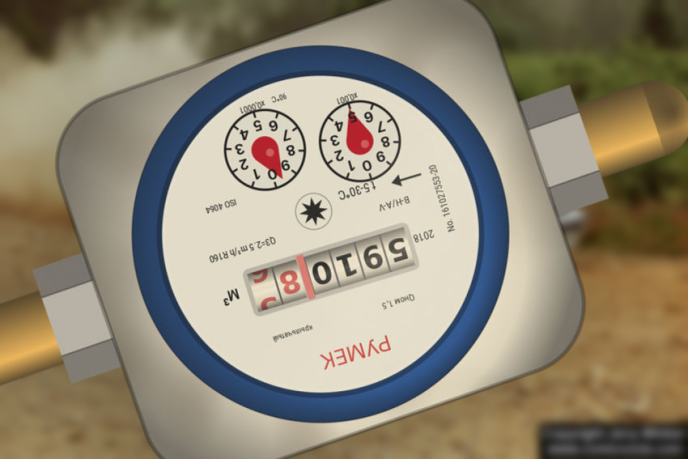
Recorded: 5910.8549 m³
